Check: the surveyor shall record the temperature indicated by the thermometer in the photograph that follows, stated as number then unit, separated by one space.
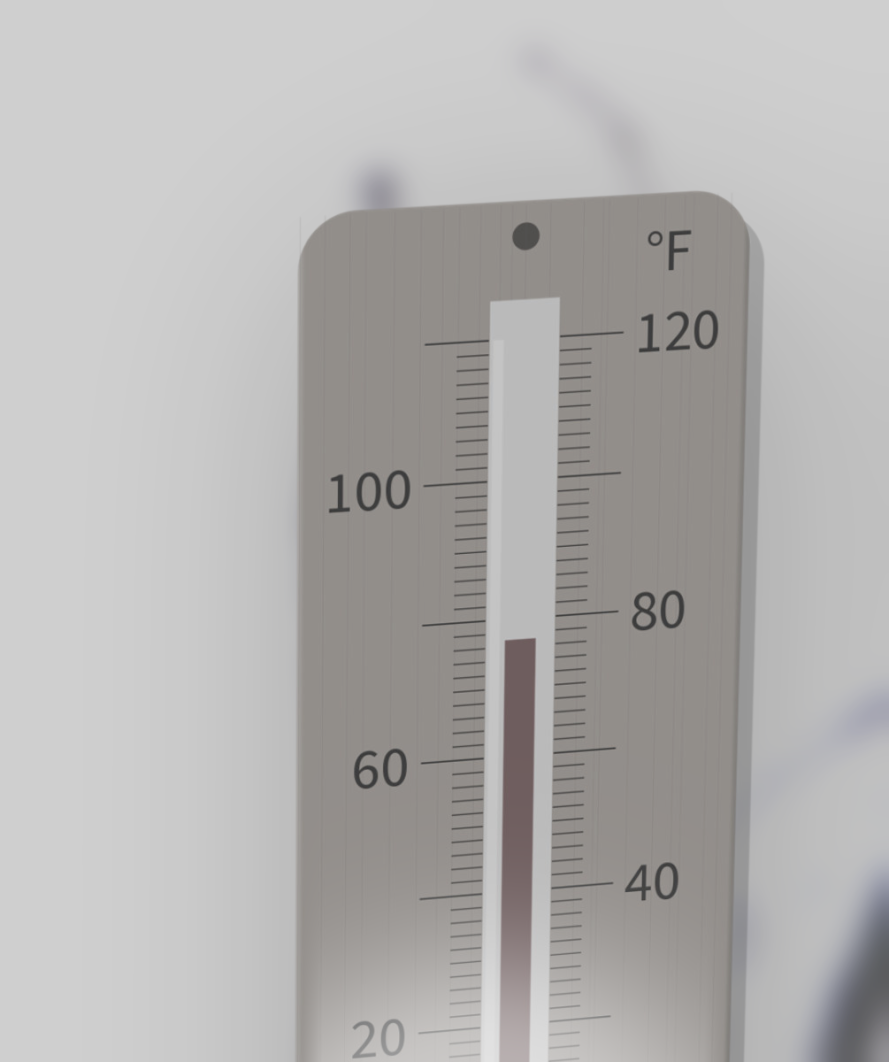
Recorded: 77 °F
